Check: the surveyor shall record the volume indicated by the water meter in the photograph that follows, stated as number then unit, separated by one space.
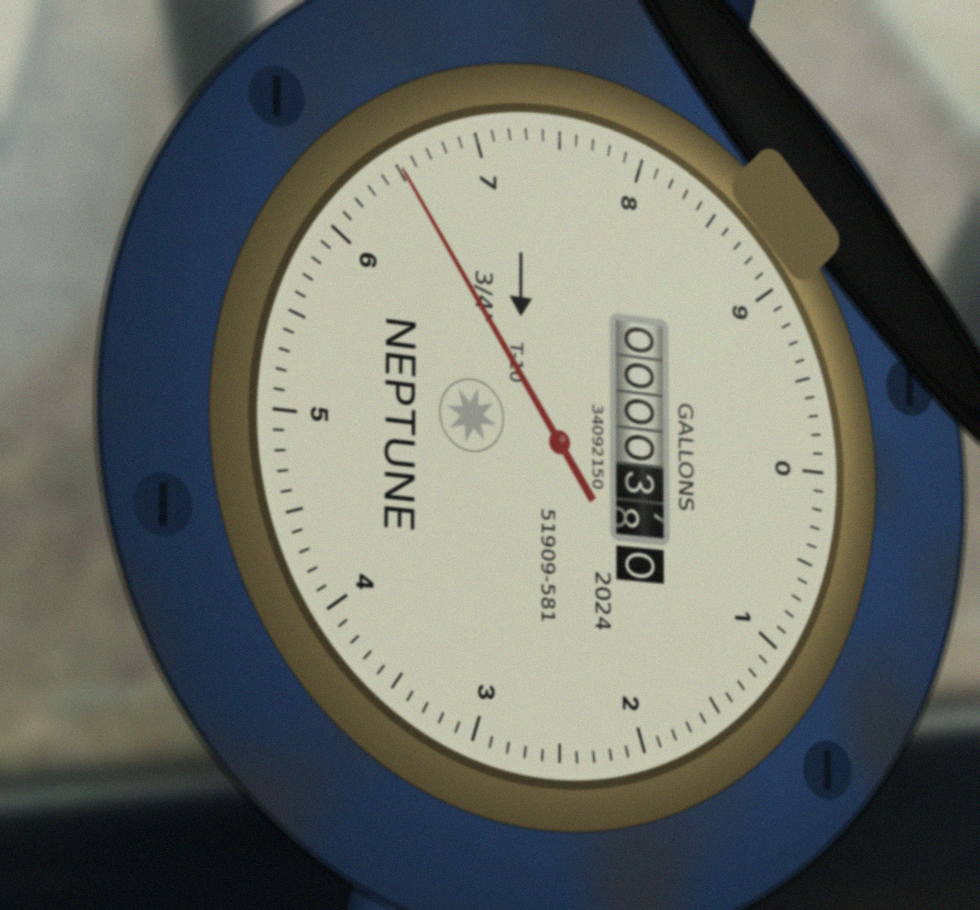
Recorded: 376.5 gal
